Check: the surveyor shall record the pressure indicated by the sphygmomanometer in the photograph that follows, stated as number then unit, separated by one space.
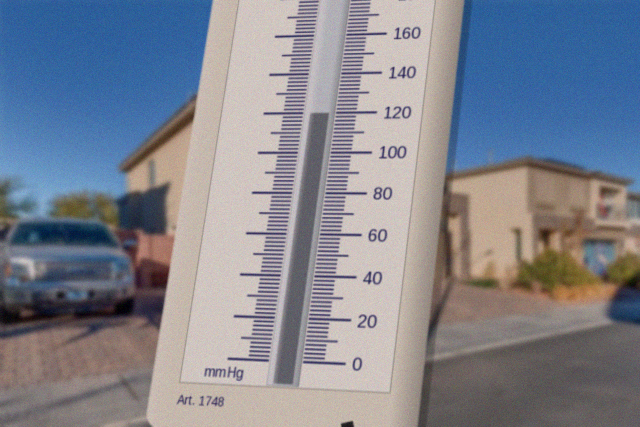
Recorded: 120 mmHg
